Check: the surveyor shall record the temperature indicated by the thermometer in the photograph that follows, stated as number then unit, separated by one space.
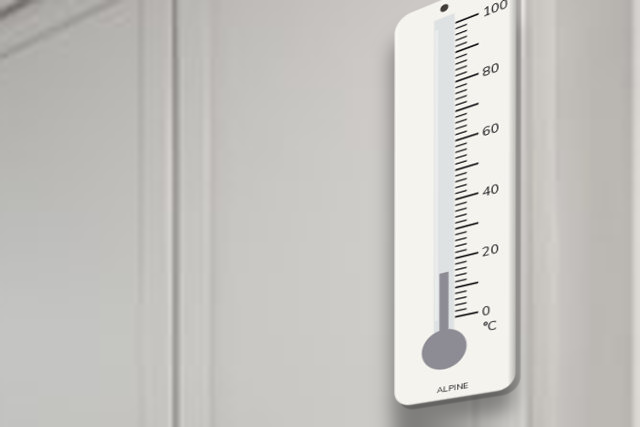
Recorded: 16 °C
